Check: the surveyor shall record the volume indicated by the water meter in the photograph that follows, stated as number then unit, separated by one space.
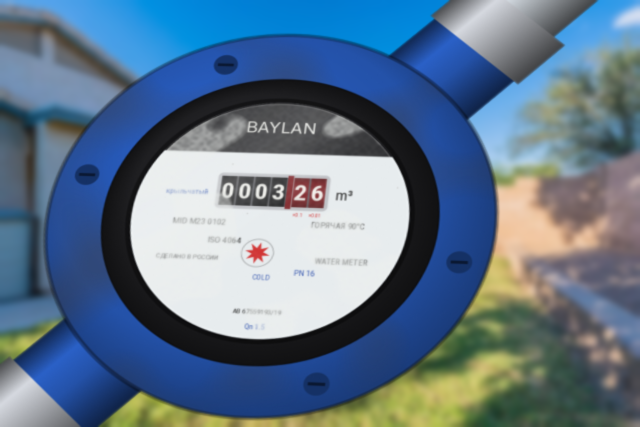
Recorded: 3.26 m³
